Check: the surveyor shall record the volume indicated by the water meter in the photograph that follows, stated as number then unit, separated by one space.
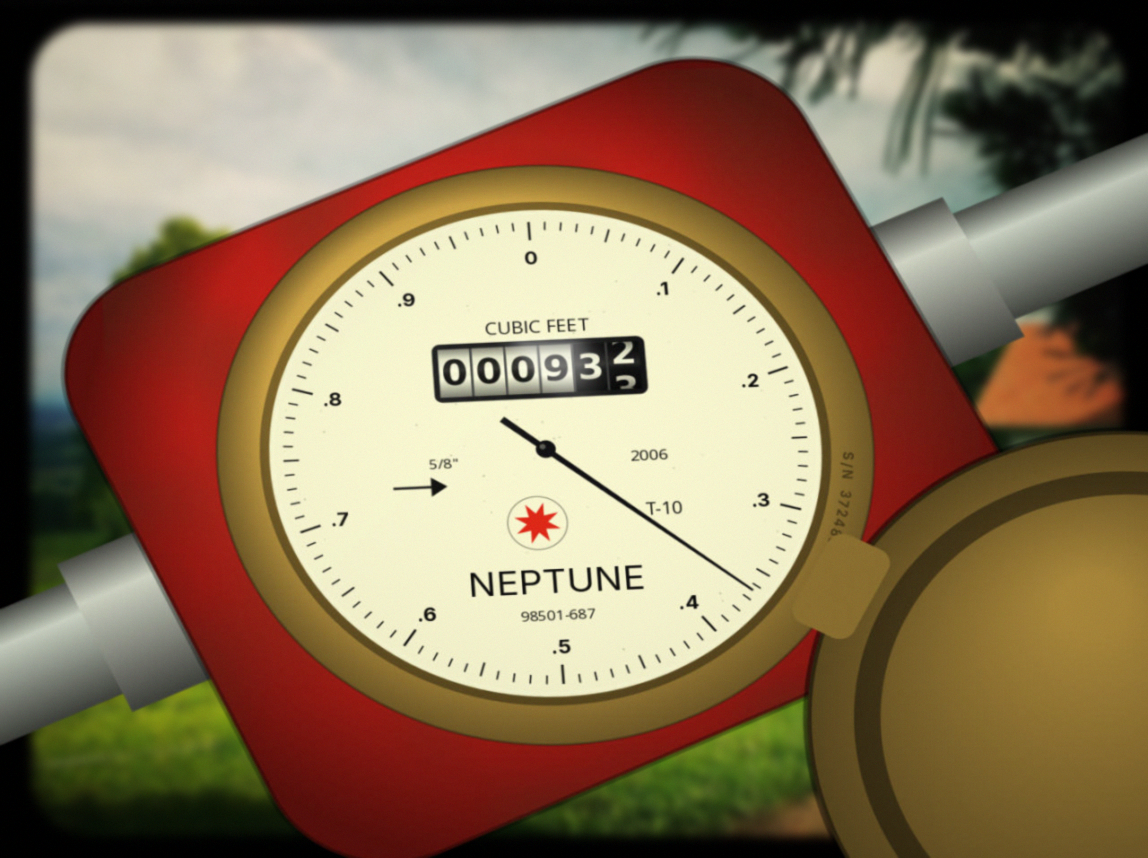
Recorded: 932.36 ft³
